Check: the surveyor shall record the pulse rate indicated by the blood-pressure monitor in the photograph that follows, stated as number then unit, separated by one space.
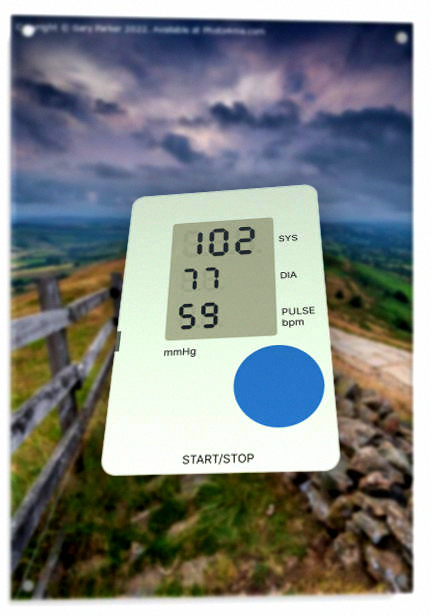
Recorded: 59 bpm
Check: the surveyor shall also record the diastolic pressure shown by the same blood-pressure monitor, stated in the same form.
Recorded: 77 mmHg
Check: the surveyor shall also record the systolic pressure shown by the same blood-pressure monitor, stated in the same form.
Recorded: 102 mmHg
